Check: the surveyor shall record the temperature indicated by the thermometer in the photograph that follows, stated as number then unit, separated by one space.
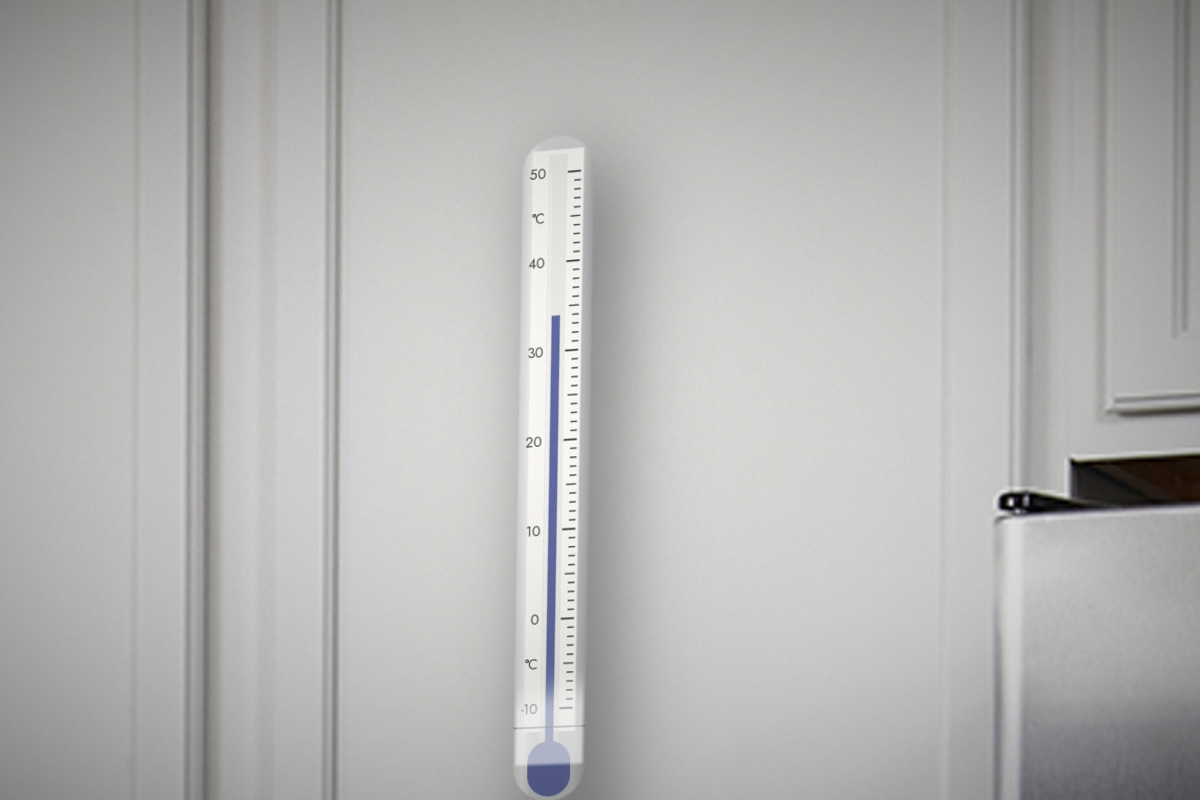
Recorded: 34 °C
